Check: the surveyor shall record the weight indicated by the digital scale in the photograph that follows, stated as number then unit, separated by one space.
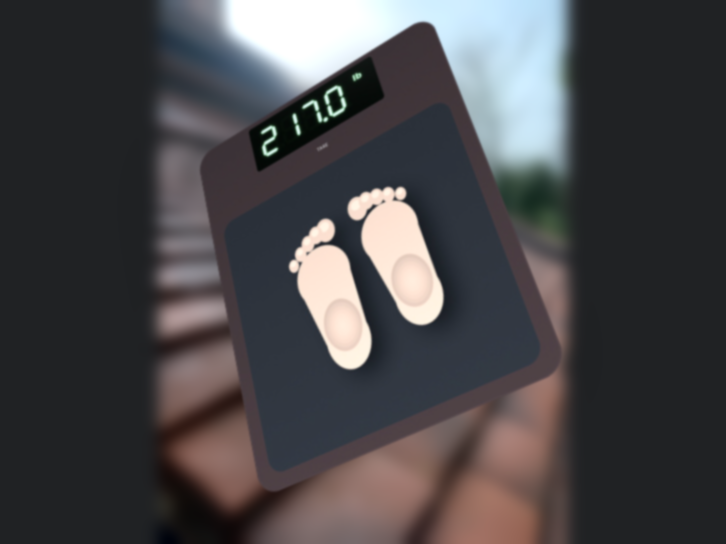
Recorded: 217.0 lb
